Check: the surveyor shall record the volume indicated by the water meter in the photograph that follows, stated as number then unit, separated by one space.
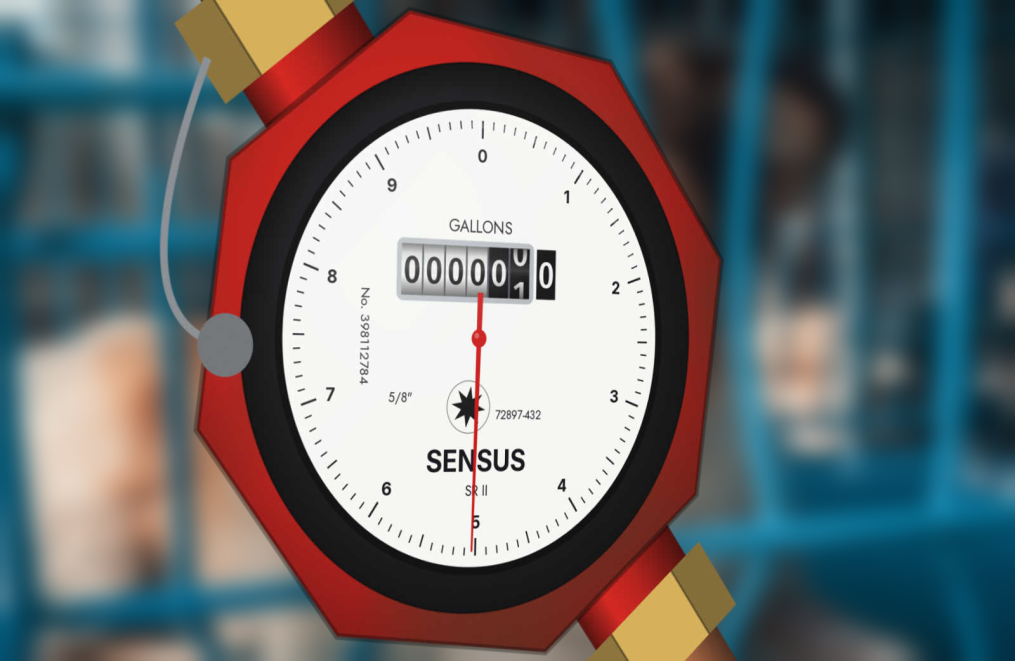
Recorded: 5.0 gal
